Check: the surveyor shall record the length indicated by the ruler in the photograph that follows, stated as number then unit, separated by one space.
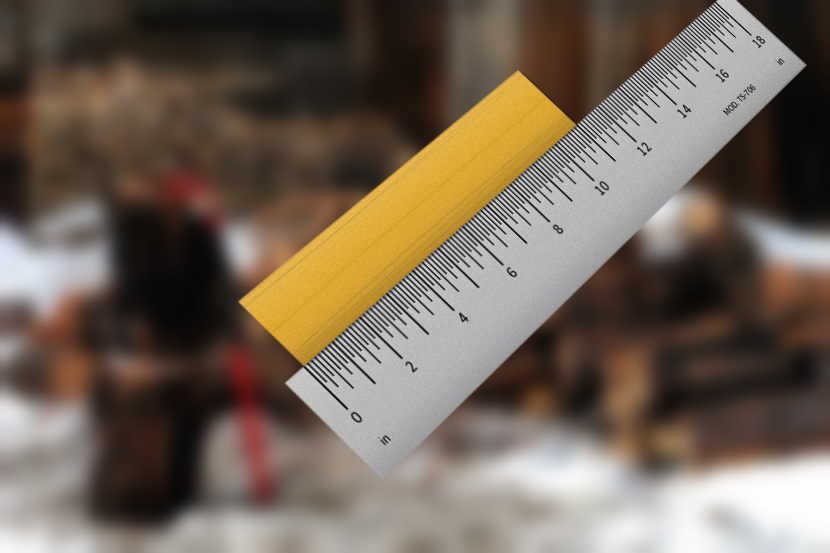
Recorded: 11 in
